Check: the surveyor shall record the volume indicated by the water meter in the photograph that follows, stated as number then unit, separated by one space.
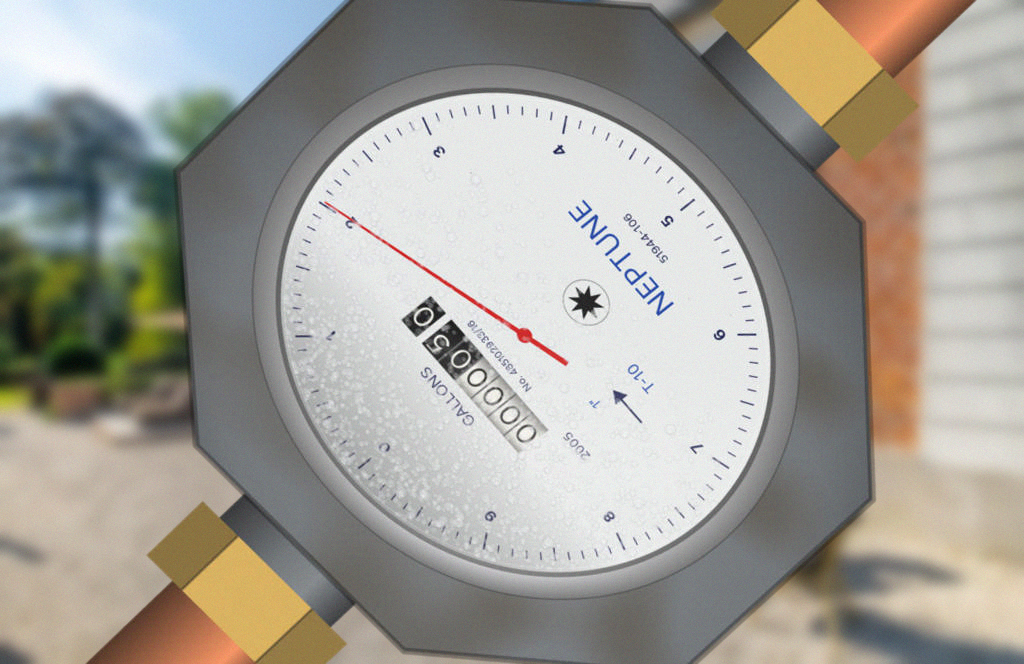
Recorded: 52.0 gal
